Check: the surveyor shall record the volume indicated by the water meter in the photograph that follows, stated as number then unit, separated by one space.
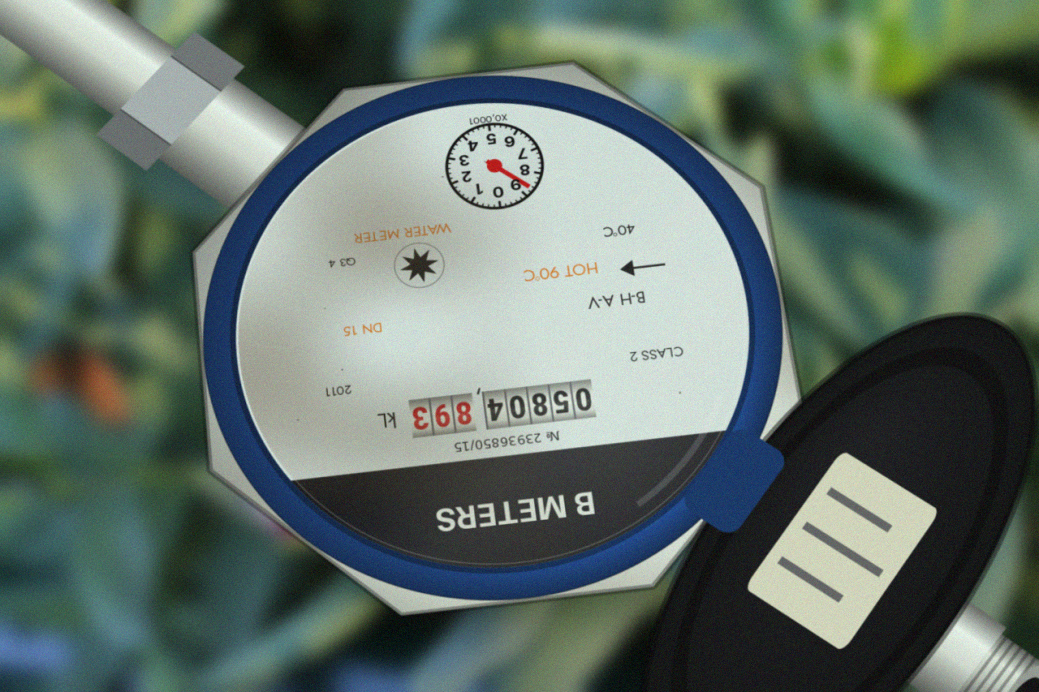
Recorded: 5804.8938 kL
